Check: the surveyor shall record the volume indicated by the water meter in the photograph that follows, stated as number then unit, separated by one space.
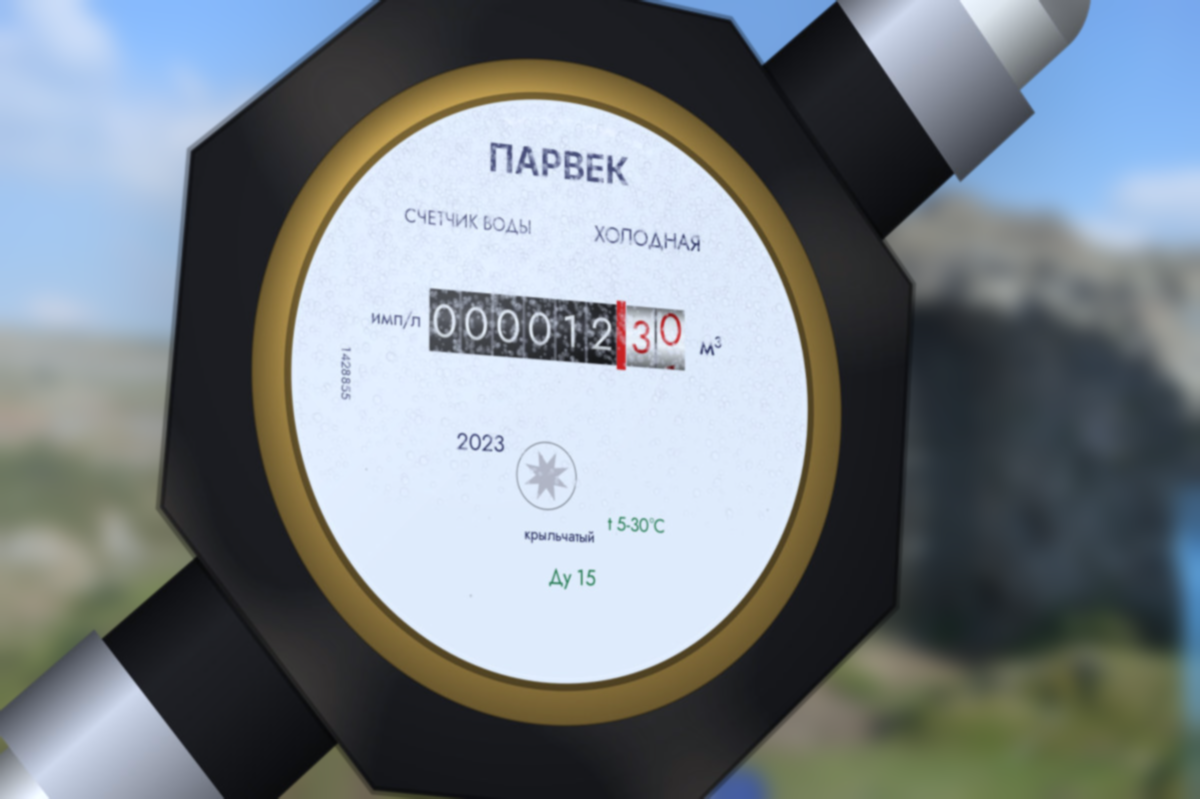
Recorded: 12.30 m³
